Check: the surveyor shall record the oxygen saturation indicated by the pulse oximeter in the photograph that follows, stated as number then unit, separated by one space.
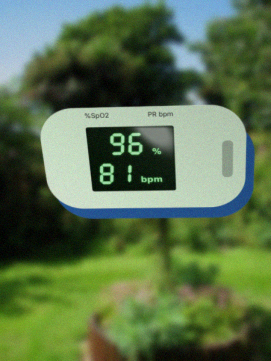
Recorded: 96 %
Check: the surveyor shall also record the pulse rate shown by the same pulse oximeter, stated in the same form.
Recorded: 81 bpm
